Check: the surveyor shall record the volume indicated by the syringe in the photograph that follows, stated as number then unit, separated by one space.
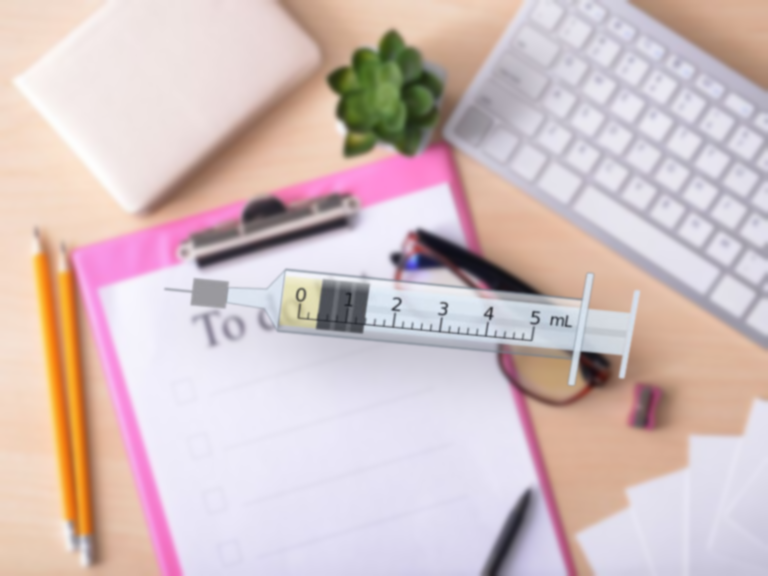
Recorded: 0.4 mL
